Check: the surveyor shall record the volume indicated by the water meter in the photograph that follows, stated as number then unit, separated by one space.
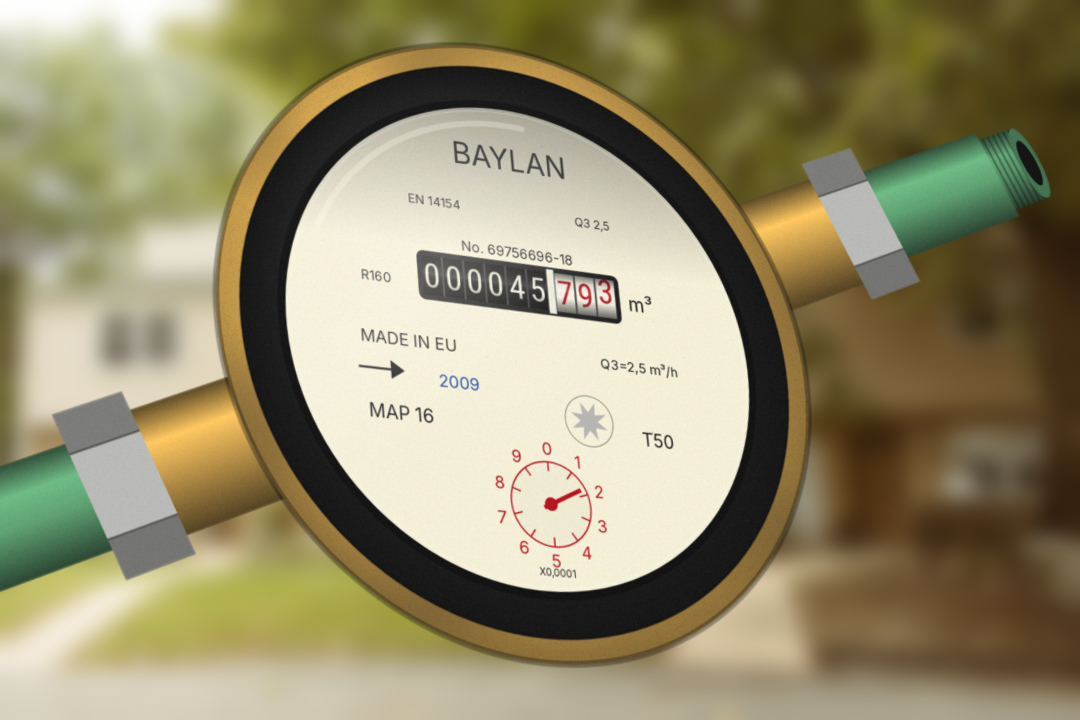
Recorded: 45.7931 m³
